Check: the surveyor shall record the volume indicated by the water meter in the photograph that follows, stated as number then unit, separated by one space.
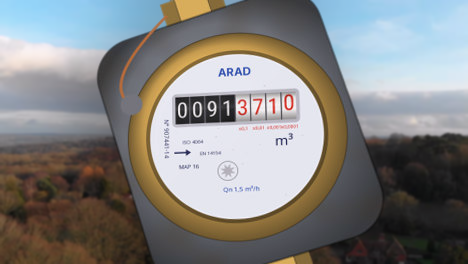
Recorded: 91.3710 m³
